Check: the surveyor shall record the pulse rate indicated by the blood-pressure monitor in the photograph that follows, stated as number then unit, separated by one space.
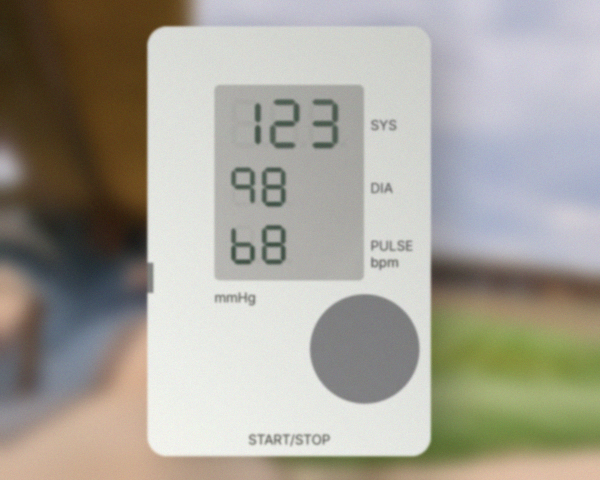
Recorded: 68 bpm
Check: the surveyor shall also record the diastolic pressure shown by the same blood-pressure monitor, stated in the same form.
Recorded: 98 mmHg
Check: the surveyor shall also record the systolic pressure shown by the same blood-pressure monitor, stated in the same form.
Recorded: 123 mmHg
